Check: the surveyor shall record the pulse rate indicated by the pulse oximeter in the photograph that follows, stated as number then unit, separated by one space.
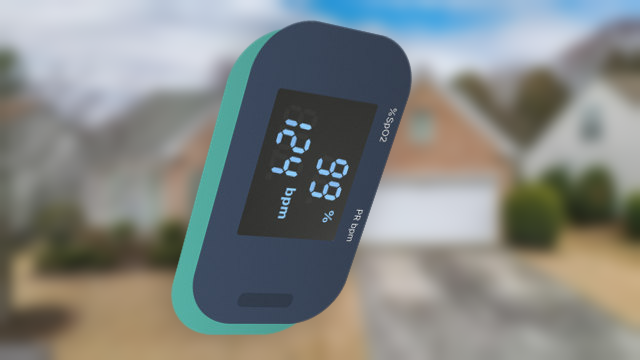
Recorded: 124 bpm
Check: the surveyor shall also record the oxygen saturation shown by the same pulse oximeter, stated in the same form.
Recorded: 99 %
